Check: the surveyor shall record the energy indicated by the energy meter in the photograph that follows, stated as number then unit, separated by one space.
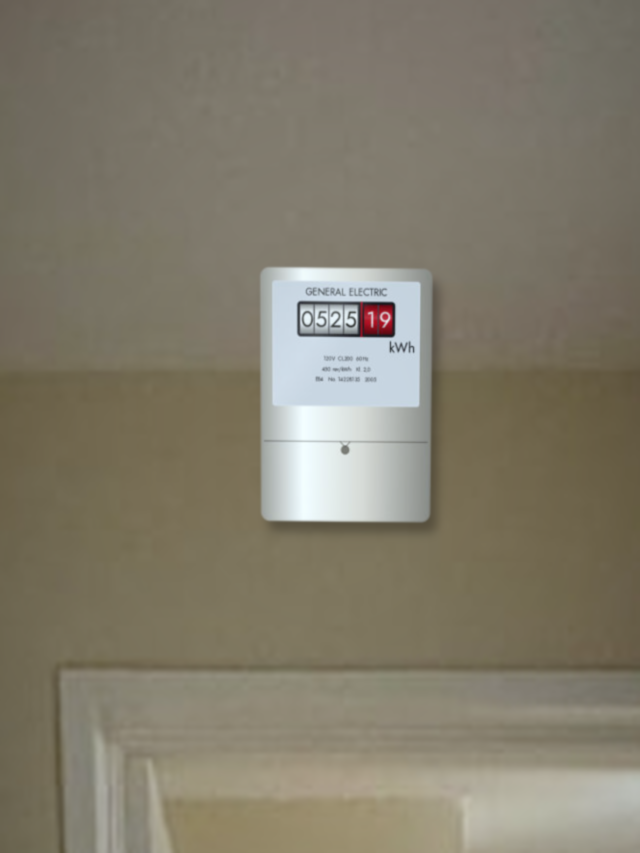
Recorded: 525.19 kWh
